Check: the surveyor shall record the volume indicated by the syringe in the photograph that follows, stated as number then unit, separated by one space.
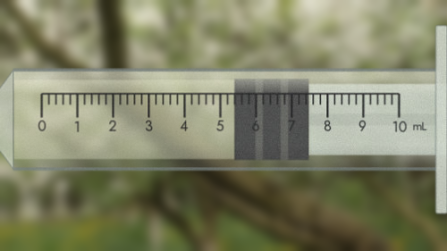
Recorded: 5.4 mL
